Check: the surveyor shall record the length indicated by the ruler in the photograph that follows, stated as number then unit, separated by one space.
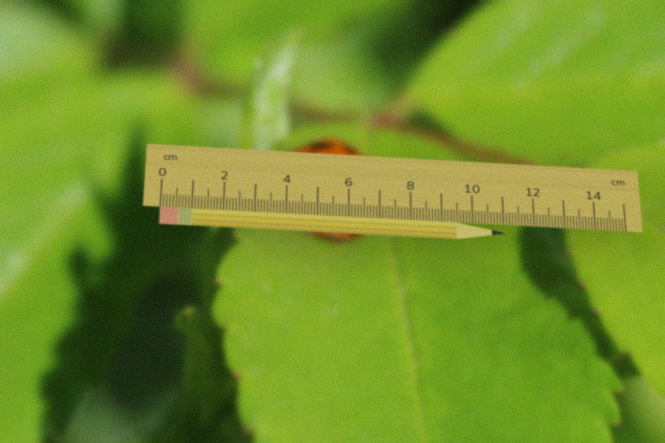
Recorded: 11 cm
